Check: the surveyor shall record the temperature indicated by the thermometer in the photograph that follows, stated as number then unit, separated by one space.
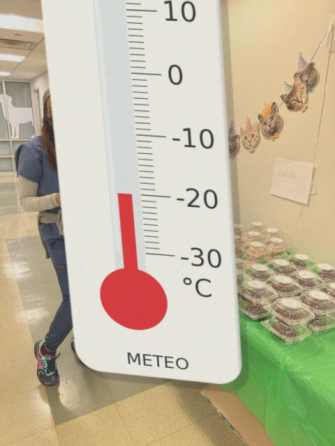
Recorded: -20 °C
